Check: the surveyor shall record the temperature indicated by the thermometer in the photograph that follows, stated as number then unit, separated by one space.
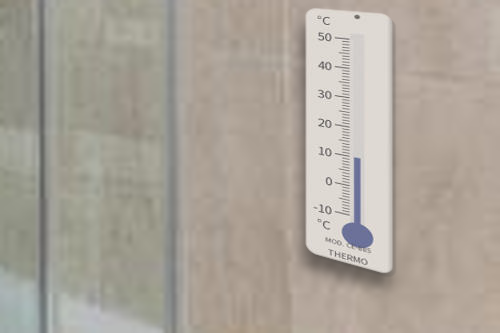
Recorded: 10 °C
